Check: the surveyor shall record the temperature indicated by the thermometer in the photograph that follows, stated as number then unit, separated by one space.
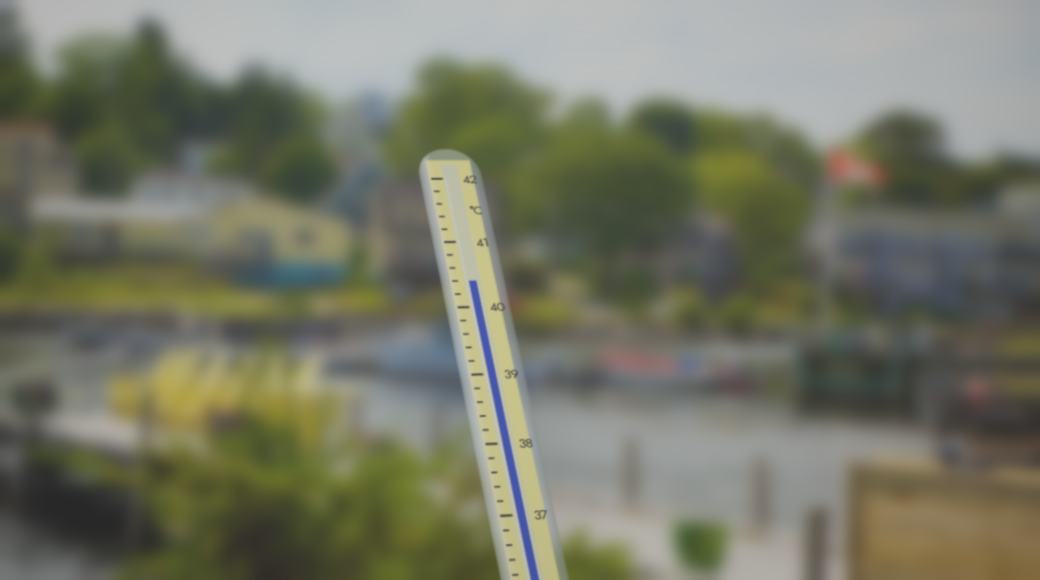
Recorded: 40.4 °C
